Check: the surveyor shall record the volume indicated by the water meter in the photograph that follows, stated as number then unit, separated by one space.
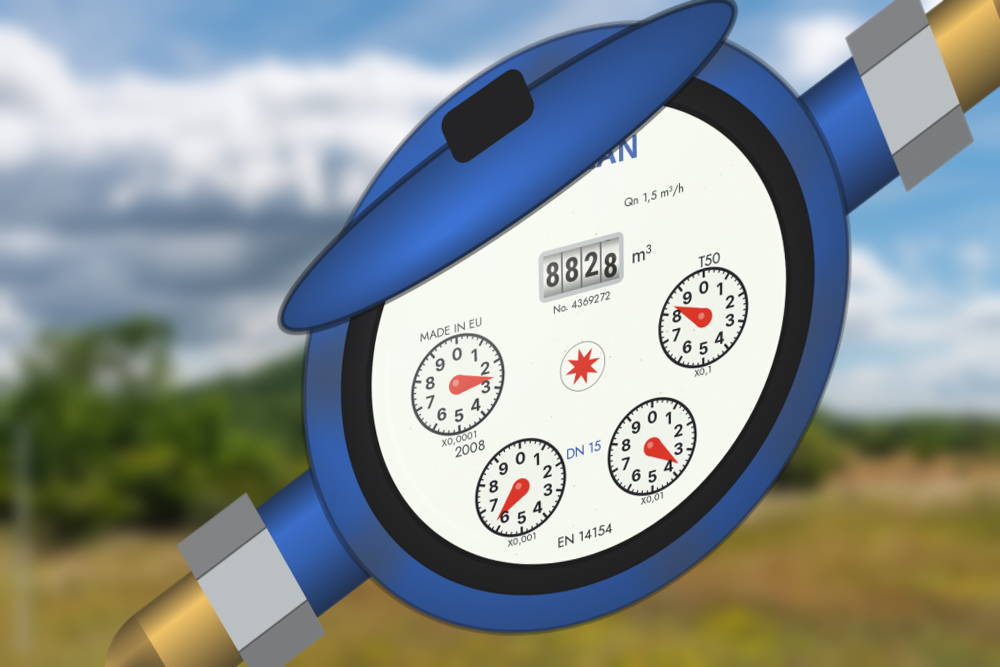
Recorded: 8827.8362 m³
